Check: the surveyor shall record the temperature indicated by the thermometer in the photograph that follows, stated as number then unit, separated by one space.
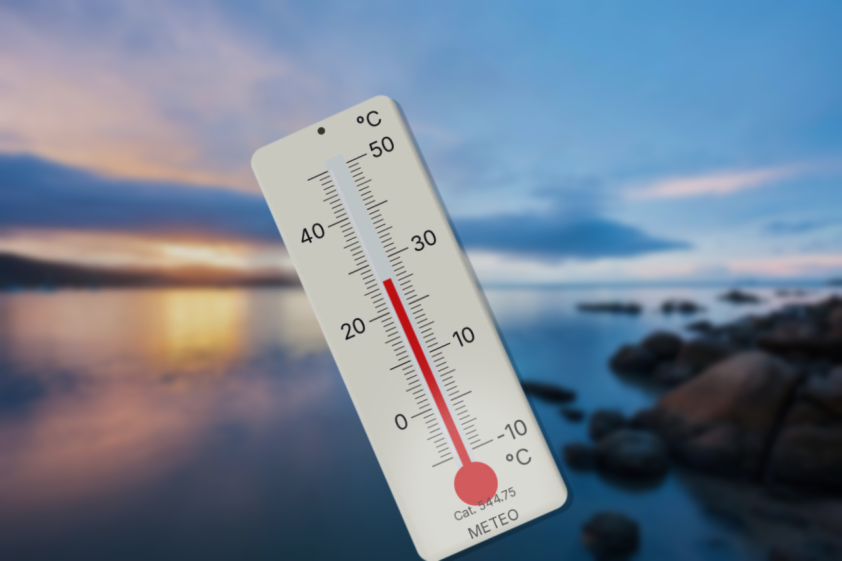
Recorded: 26 °C
